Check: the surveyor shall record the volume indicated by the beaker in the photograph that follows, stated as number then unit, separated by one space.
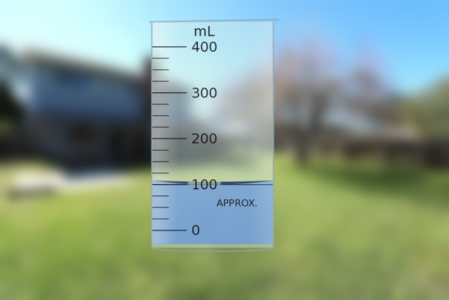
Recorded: 100 mL
